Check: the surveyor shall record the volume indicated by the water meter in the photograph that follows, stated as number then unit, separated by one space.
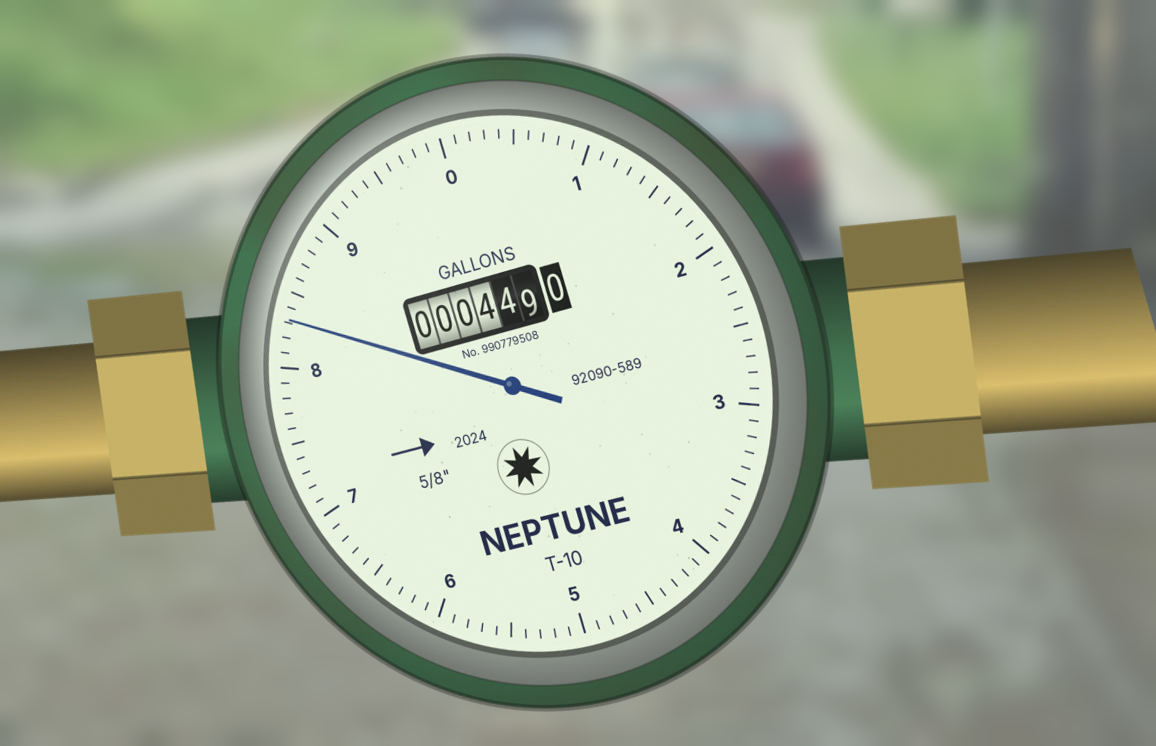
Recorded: 4488.3 gal
